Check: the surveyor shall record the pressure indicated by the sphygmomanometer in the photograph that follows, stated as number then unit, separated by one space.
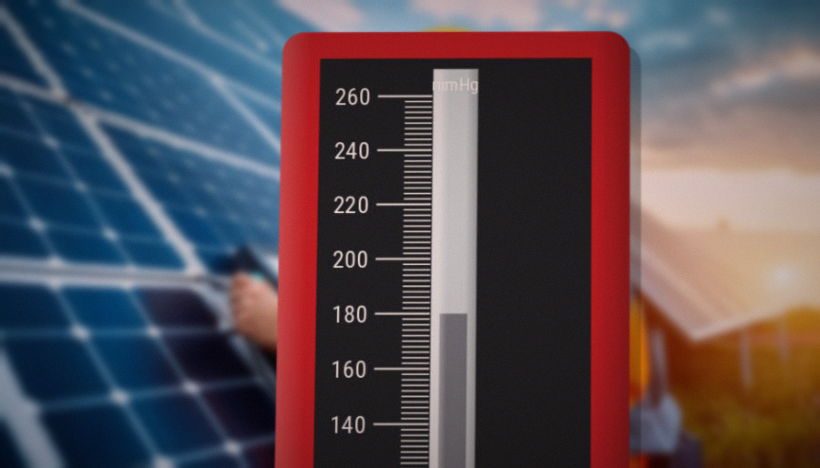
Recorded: 180 mmHg
